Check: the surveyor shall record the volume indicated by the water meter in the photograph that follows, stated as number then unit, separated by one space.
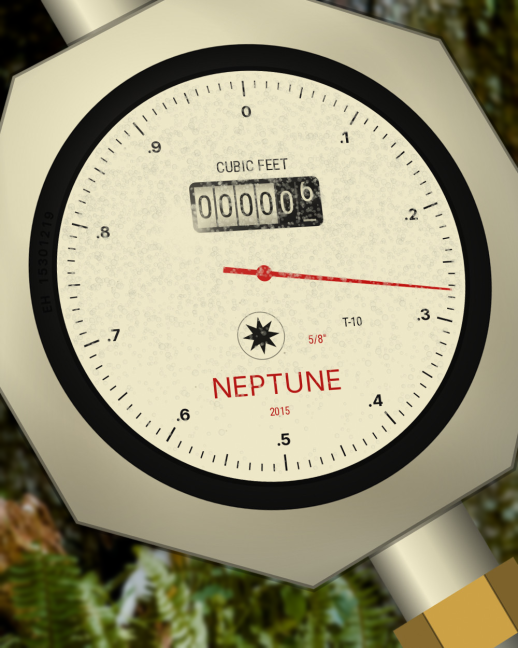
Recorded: 6.27 ft³
